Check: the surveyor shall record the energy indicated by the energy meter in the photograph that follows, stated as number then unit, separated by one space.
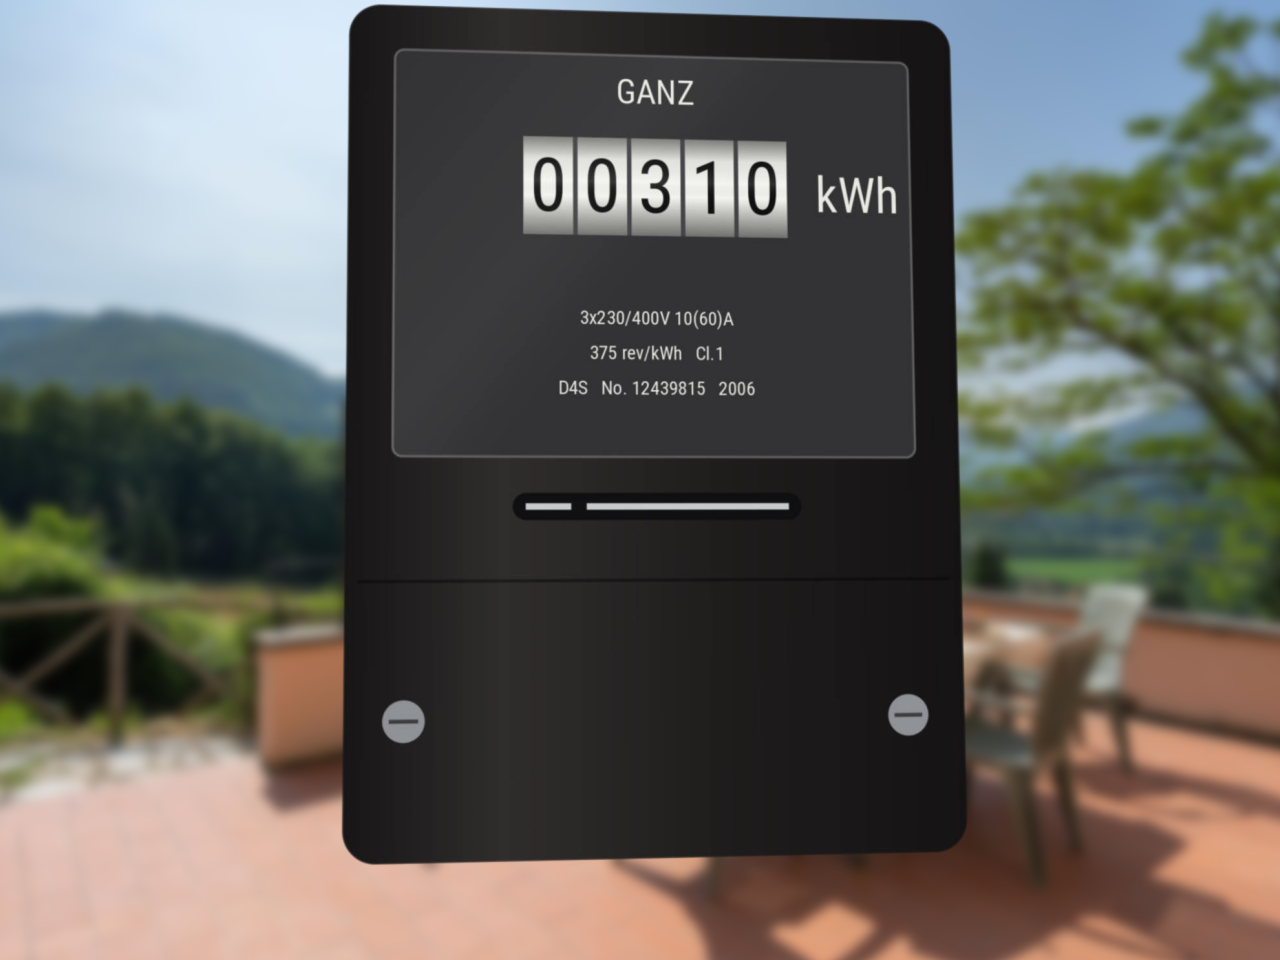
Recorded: 310 kWh
